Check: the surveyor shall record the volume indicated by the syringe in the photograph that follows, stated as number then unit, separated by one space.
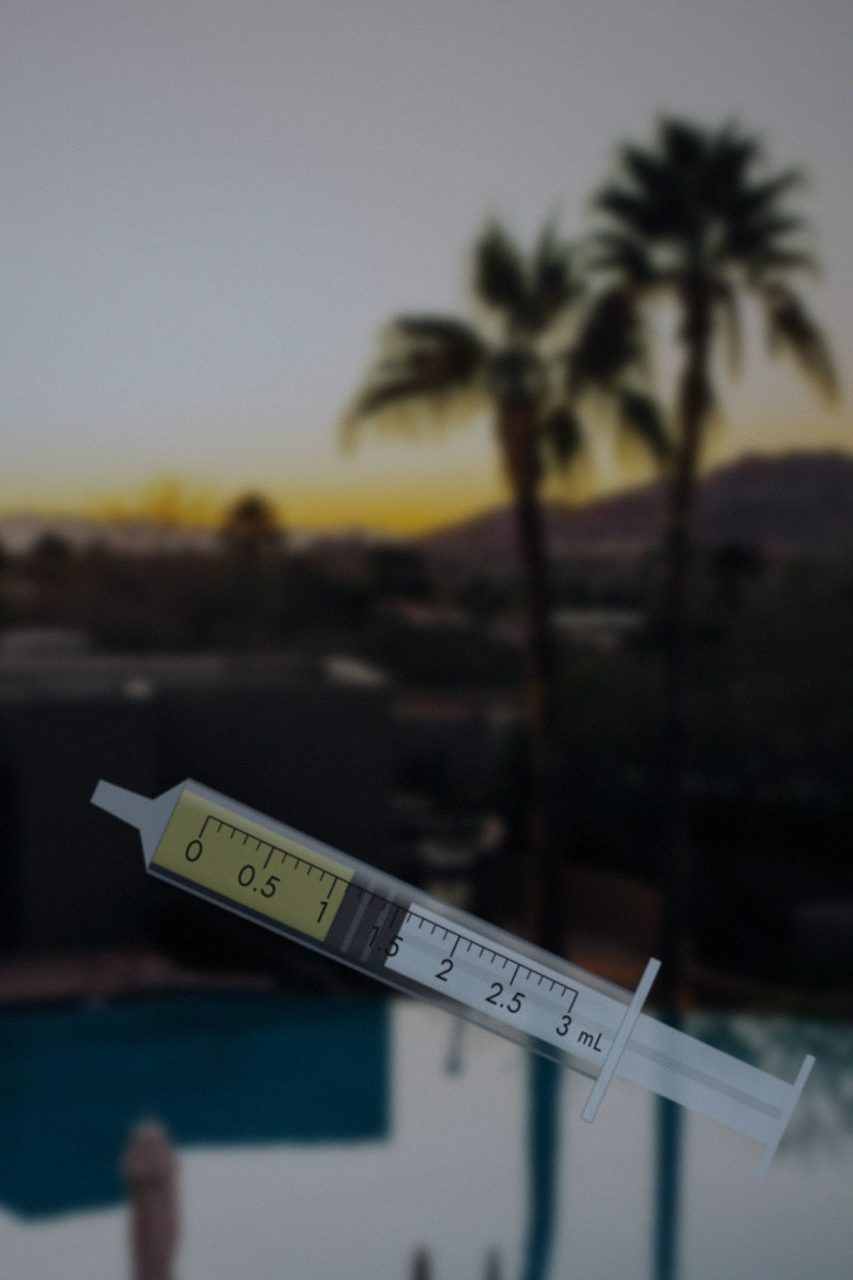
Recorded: 1.1 mL
